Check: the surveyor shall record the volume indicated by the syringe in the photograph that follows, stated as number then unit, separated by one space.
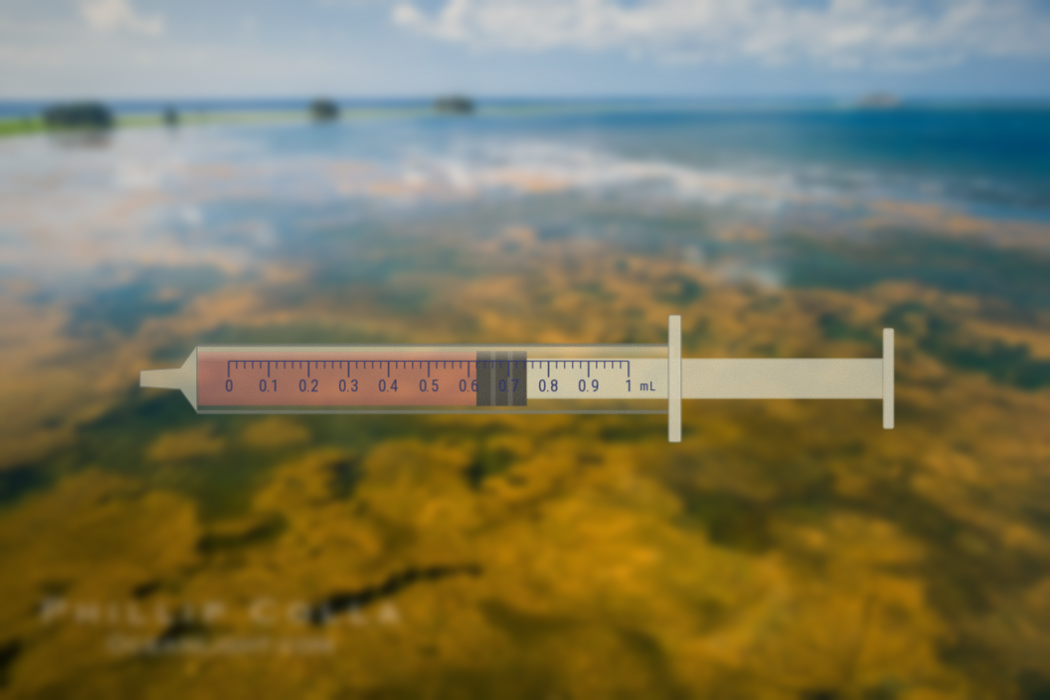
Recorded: 0.62 mL
